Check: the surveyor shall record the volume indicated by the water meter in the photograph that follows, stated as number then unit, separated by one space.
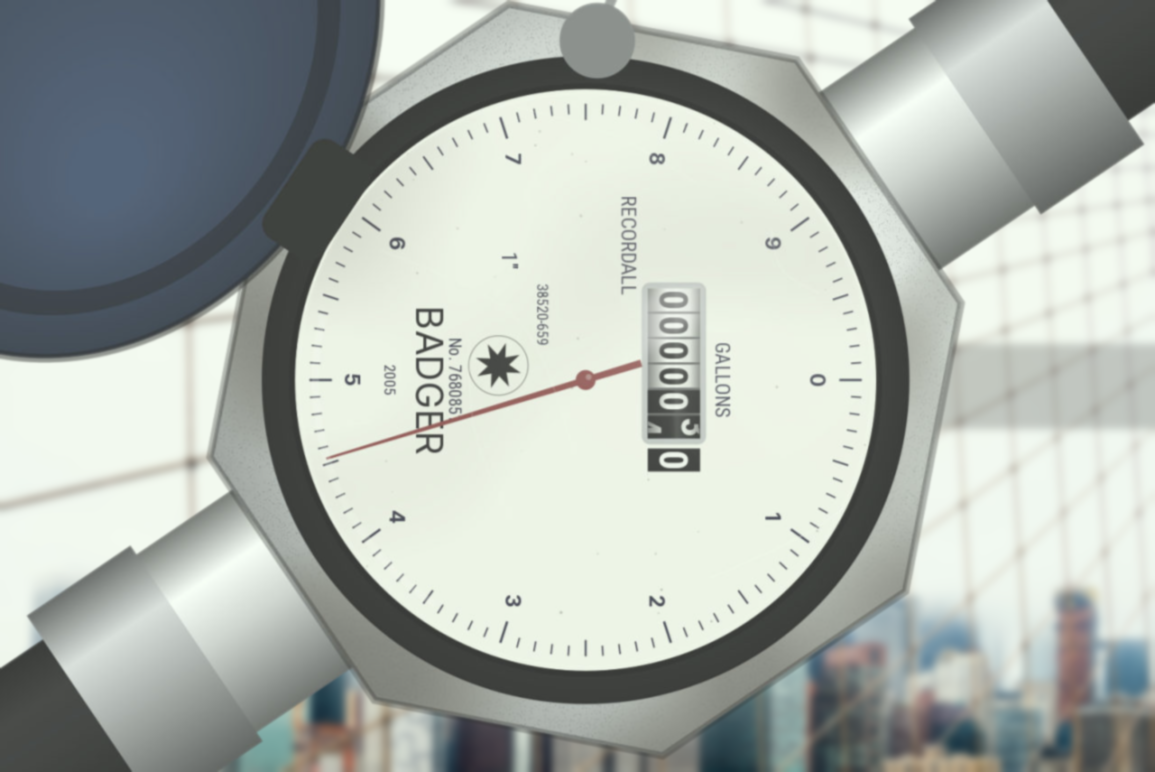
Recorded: 34.5 gal
